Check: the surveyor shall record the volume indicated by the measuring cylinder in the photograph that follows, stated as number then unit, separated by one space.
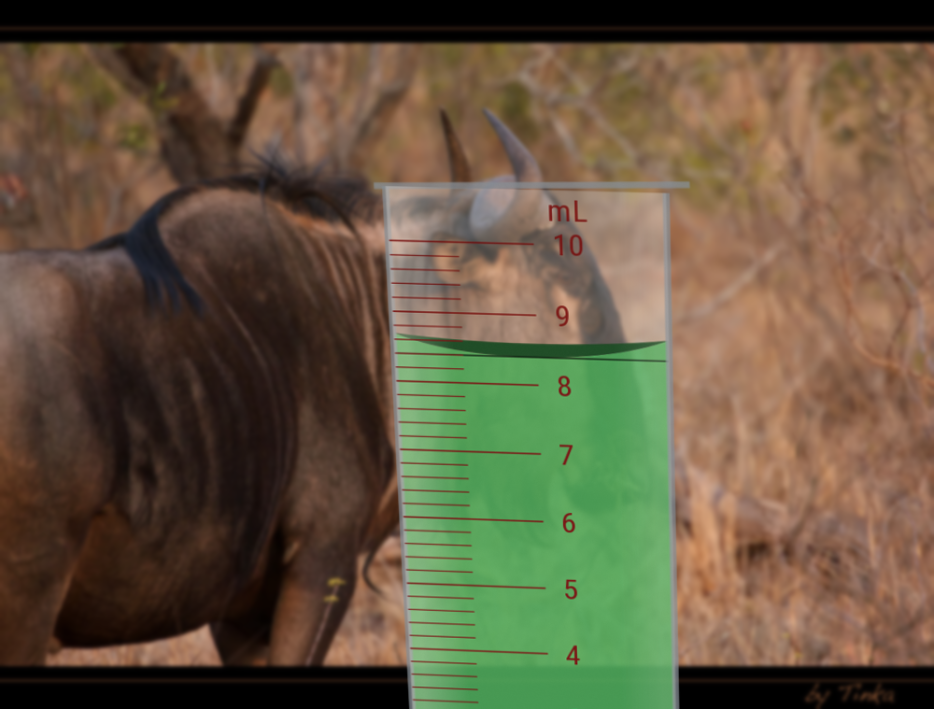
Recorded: 8.4 mL
